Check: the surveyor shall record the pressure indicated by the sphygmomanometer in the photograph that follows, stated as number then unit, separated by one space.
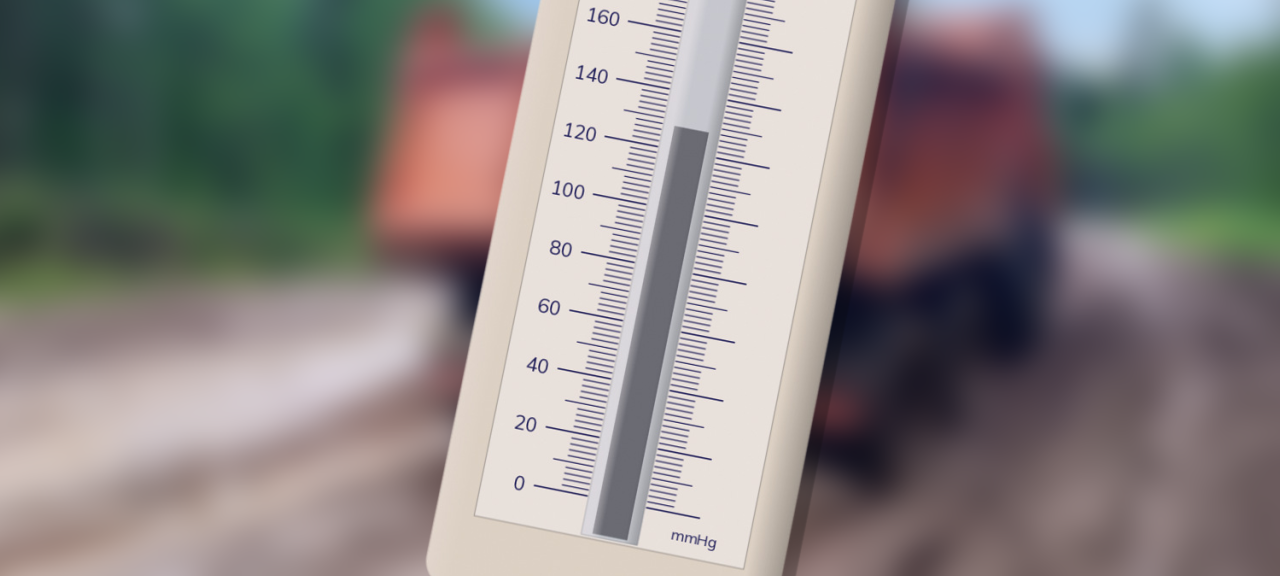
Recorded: 128 mmHg
